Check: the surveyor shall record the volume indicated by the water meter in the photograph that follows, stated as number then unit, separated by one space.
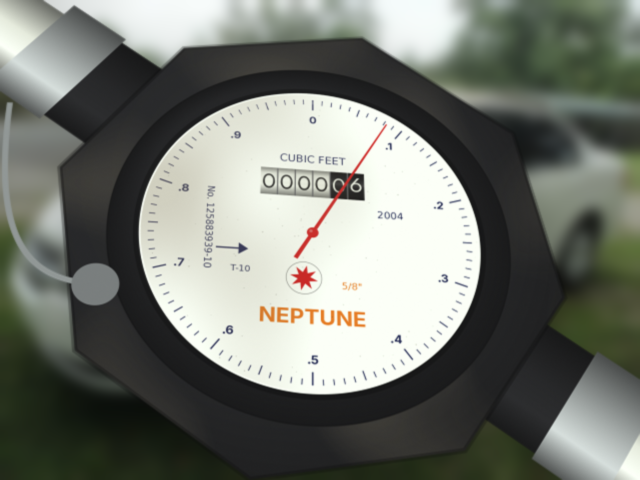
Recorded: 6.08 ft³
